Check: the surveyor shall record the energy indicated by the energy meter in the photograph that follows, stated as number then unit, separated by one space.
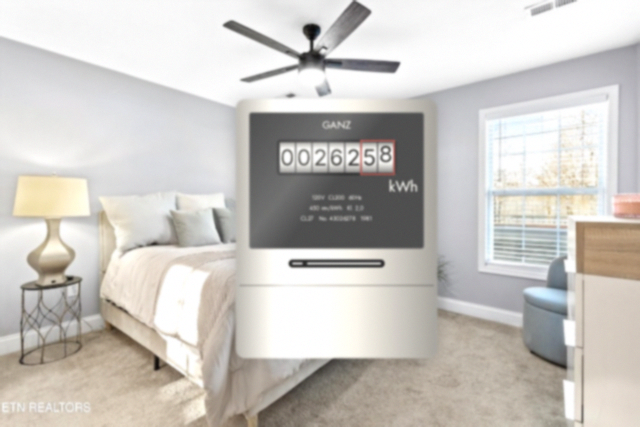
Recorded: 262.58 kWh
